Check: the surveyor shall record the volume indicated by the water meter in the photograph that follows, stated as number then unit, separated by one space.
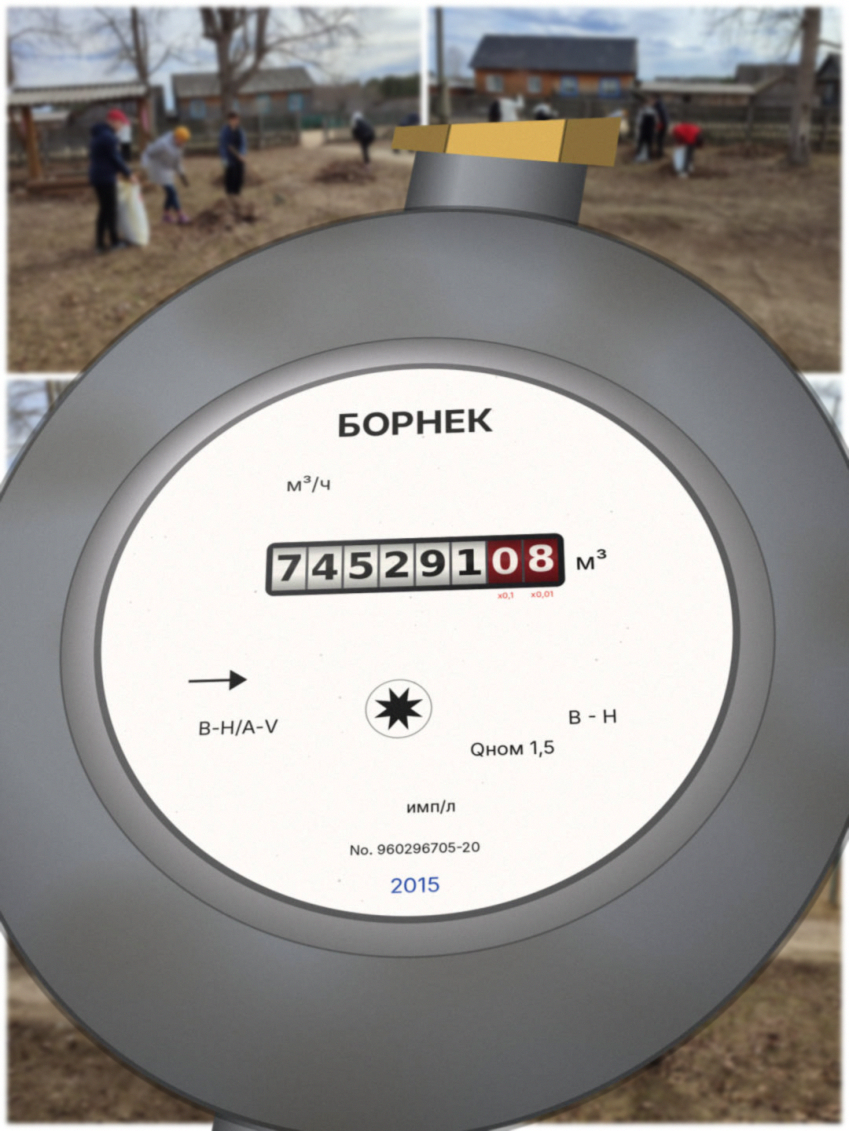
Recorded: 745291.08 m³
